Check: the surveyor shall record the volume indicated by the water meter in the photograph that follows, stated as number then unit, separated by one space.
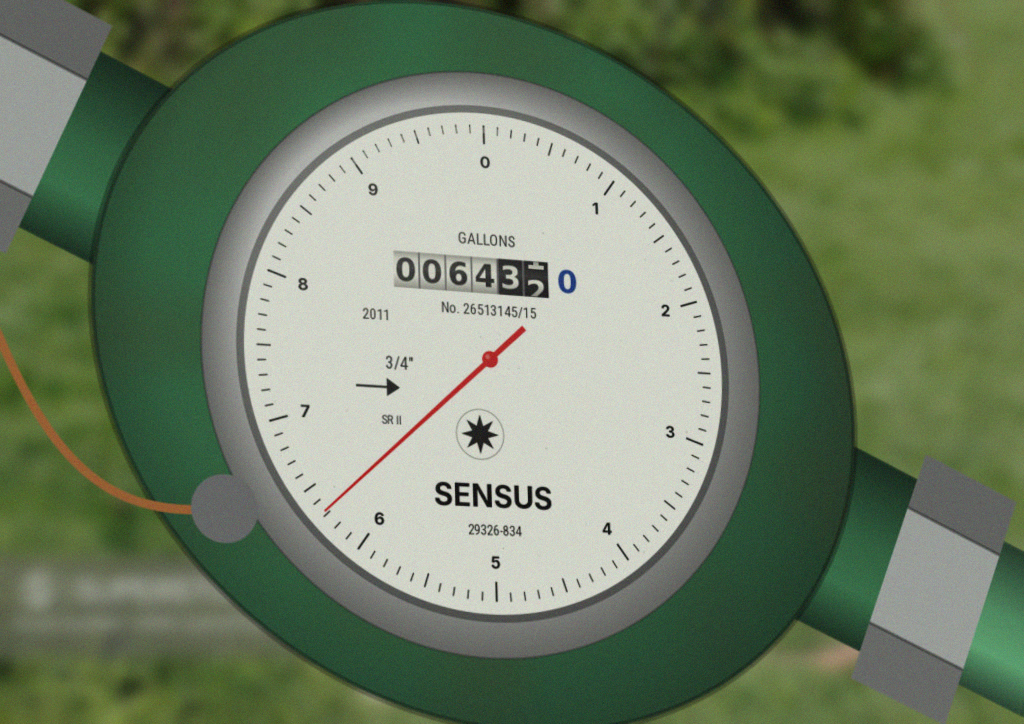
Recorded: 64316.3 gal
